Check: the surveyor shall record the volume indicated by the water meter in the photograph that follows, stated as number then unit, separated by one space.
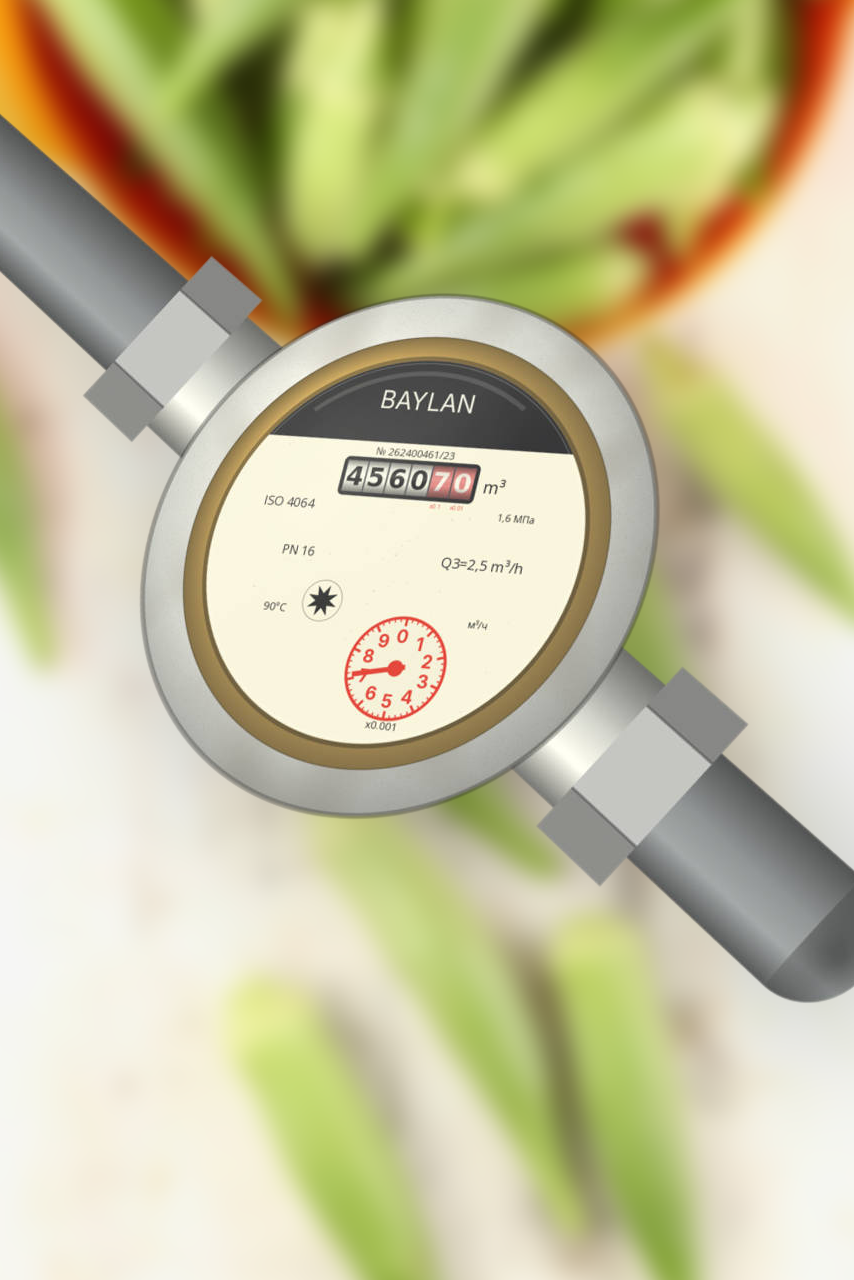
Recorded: 4560.707 m³
